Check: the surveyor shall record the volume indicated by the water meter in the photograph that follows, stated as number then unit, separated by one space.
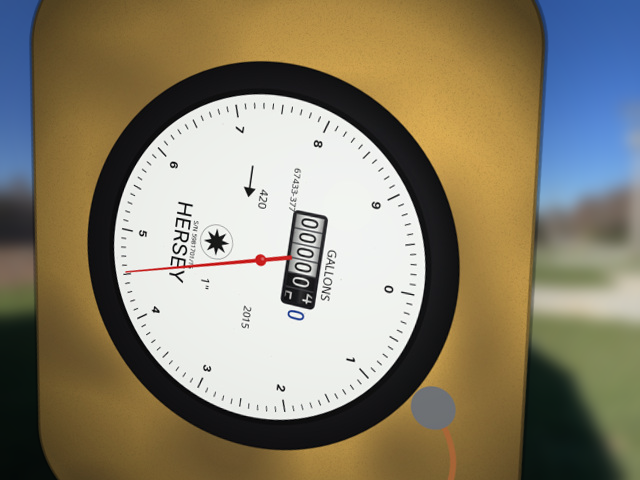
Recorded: 44.5 gal
